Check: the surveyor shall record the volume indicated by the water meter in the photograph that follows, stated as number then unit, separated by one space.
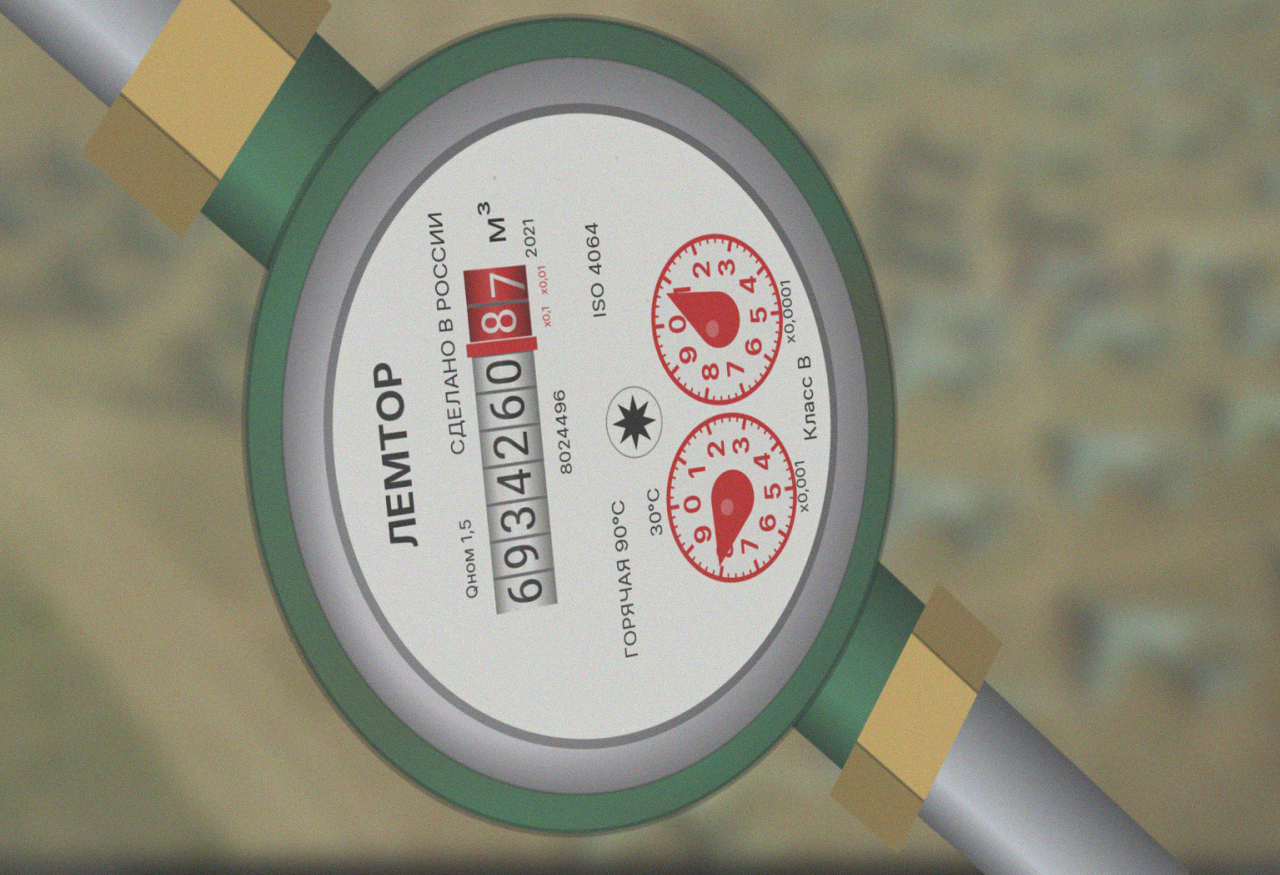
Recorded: 6934260.8680 m³
